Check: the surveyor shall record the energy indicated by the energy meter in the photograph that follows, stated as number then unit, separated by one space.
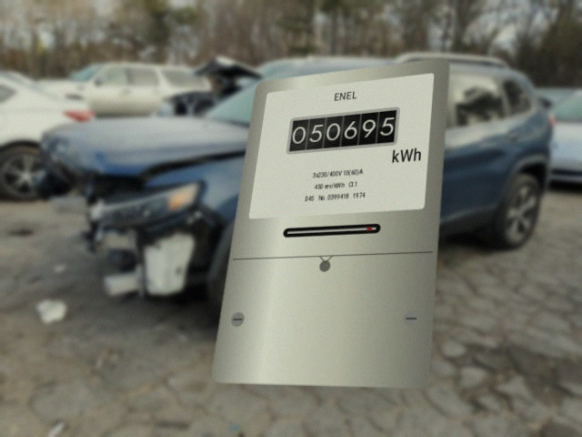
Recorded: 50695 kWh
